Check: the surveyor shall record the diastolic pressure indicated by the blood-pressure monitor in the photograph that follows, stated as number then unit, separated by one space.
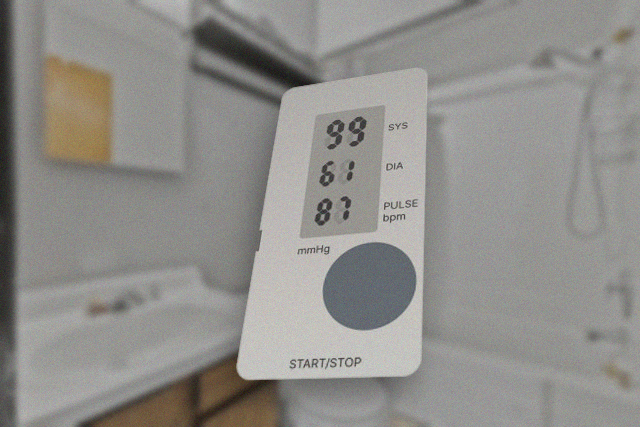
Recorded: 61 mmHg
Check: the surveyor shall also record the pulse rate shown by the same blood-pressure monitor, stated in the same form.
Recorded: 87 bpm
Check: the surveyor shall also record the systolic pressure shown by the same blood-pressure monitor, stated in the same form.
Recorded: 99 mmHg
